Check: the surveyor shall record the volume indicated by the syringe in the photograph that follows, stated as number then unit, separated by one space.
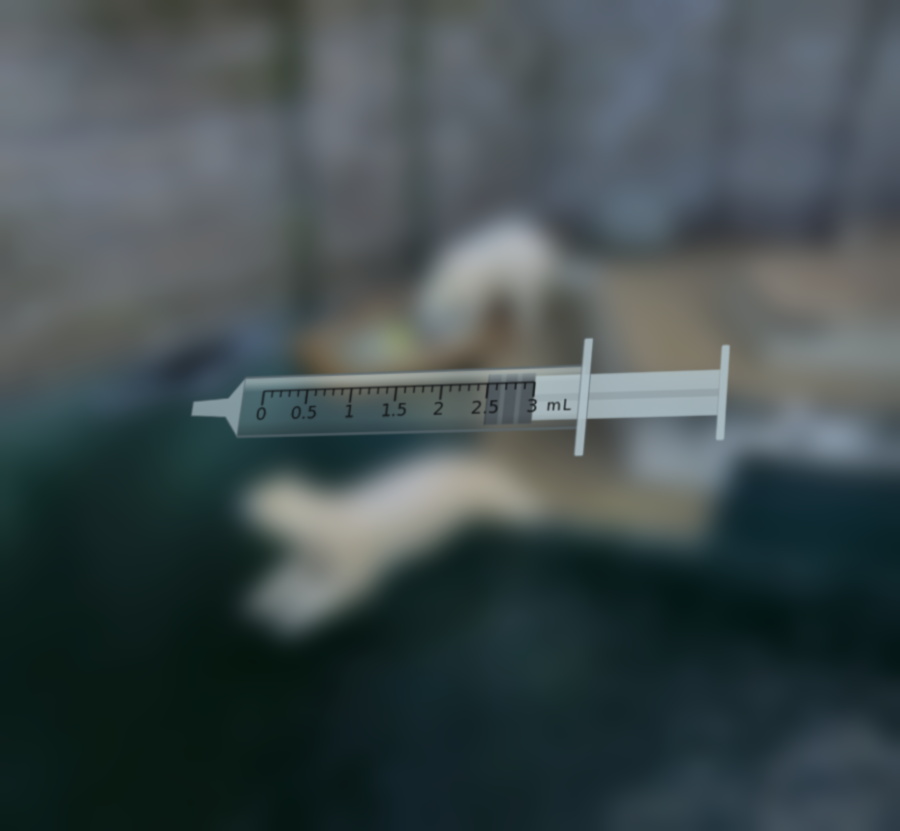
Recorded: 2.5 mL
